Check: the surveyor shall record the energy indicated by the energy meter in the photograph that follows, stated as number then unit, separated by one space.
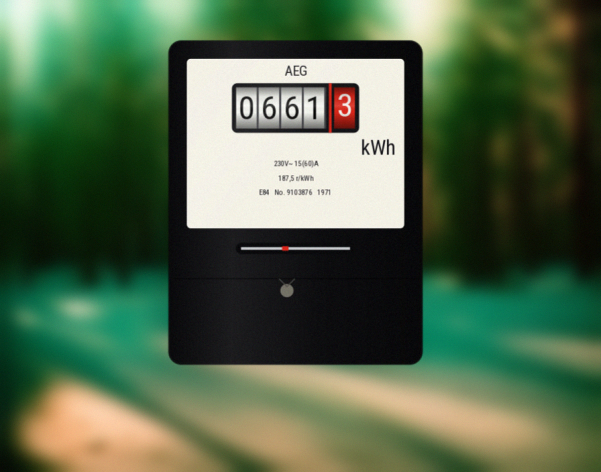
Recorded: 661.3 kWh
